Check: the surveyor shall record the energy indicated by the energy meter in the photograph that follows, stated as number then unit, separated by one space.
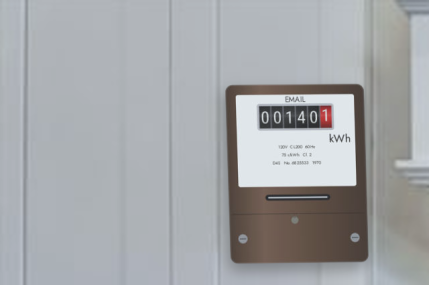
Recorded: 140.1 kWh
